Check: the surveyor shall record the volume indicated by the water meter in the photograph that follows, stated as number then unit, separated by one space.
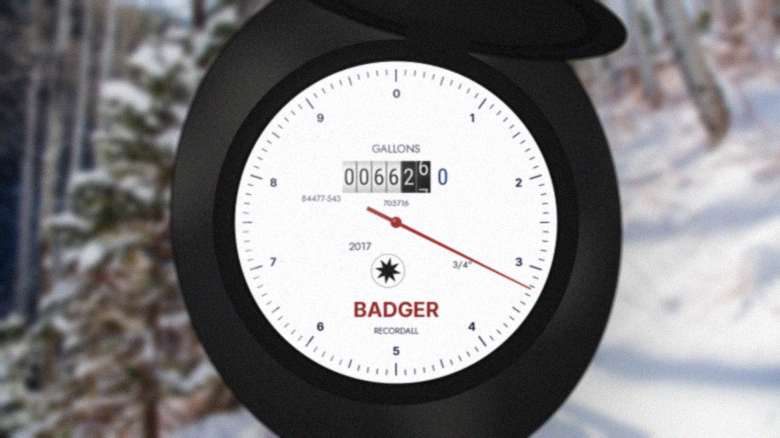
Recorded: 66263.2 gal
